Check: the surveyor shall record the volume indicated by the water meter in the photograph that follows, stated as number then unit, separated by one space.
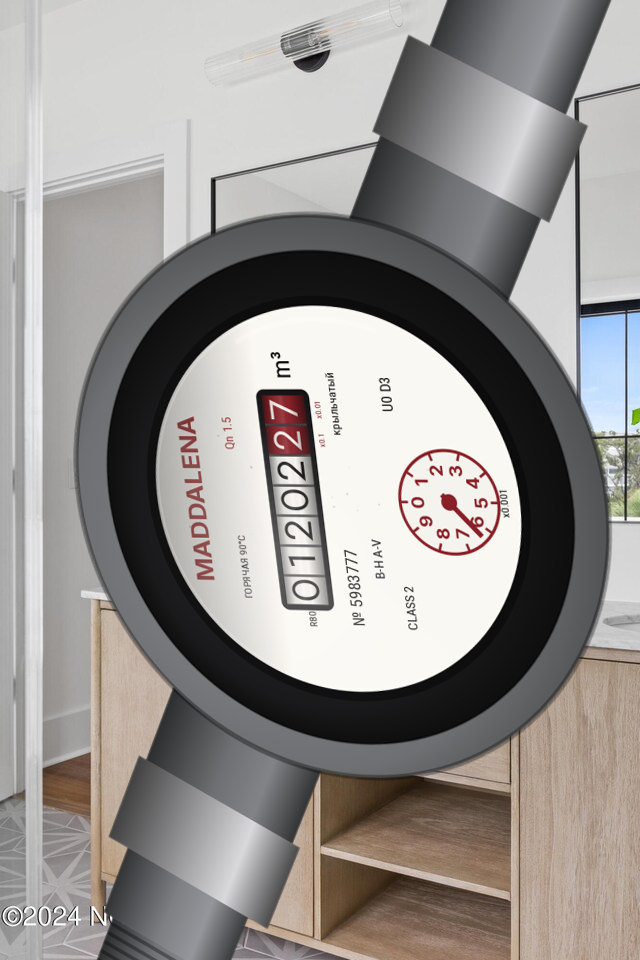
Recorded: 1202.276 m³
